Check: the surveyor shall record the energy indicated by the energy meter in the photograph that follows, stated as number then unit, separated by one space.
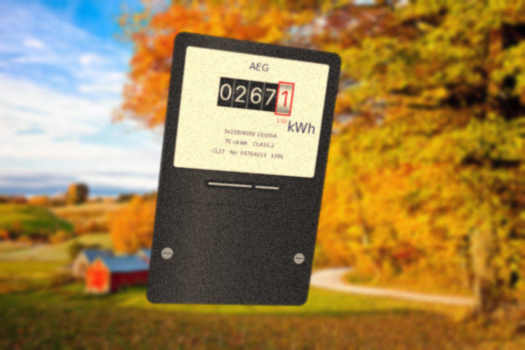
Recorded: 267.1 kWh
